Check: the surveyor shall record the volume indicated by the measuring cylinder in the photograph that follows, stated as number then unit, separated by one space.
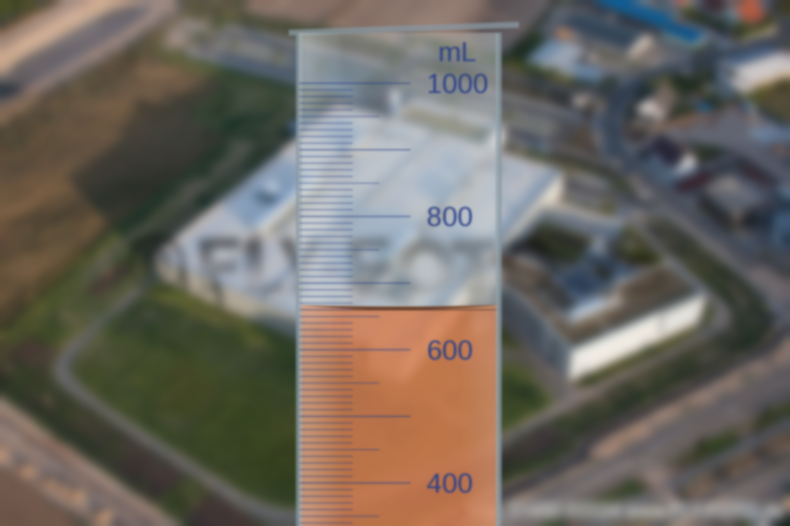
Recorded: 660 mL
